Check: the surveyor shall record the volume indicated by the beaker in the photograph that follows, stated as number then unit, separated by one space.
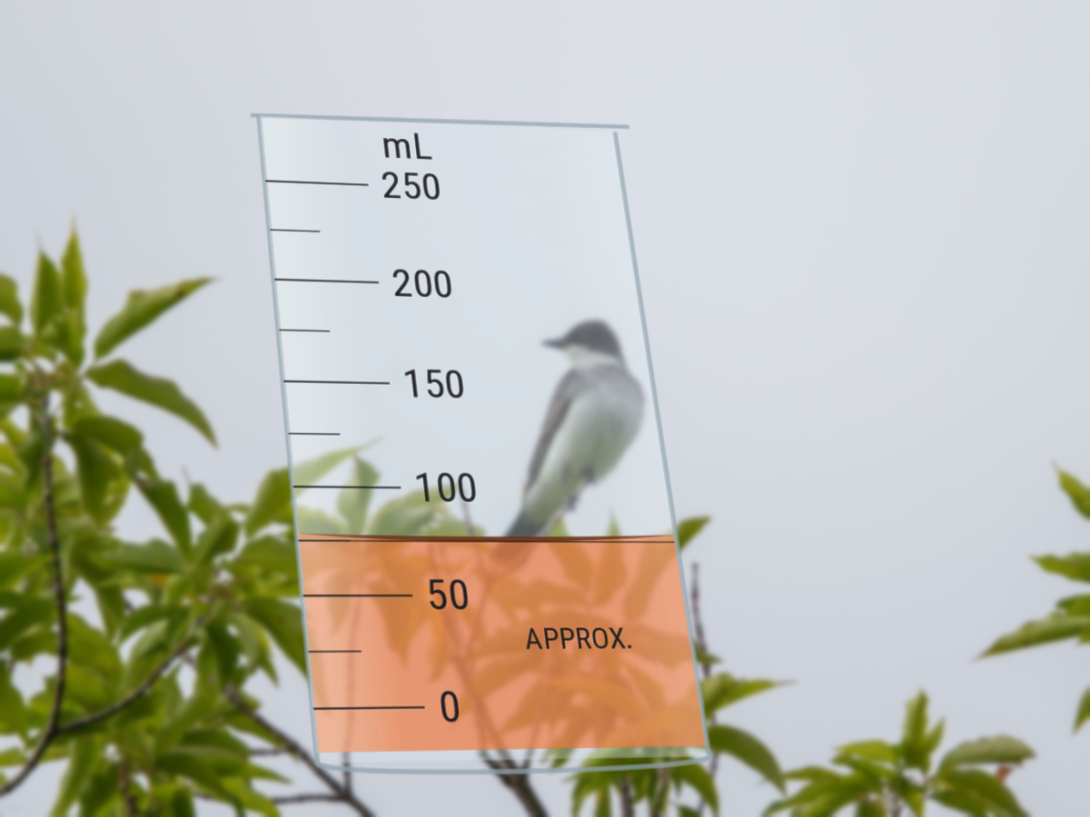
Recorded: 75 mL
